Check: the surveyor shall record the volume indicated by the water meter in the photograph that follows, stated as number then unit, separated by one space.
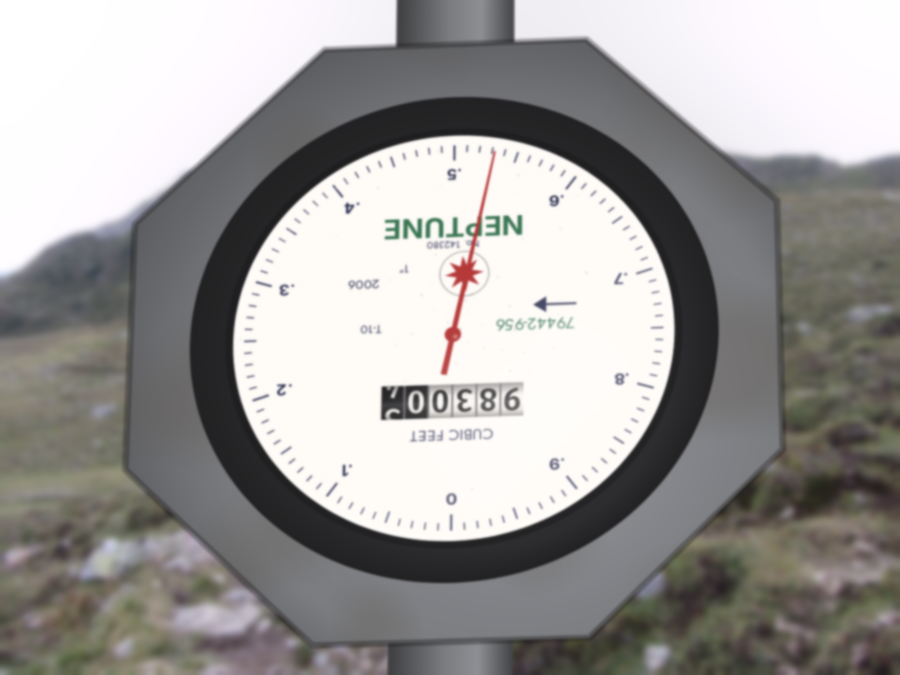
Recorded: 983003.53 ft³
